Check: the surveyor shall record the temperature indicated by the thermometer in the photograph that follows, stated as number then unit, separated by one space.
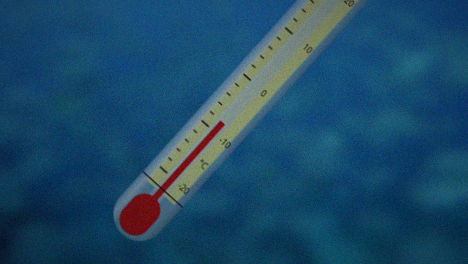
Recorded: -8 °C
